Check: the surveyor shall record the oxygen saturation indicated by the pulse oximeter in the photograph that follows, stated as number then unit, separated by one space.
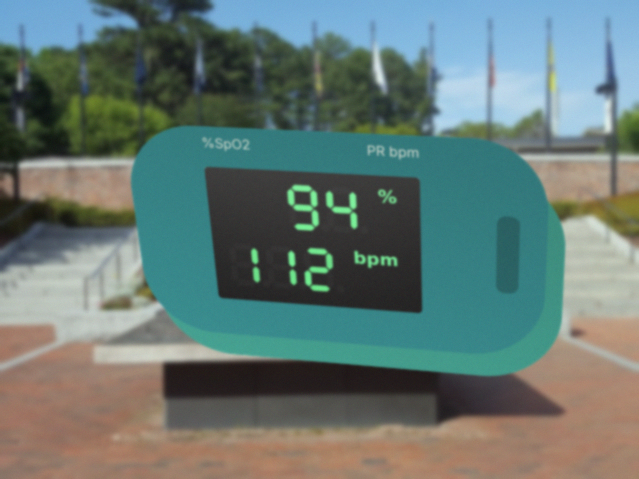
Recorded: 94 %
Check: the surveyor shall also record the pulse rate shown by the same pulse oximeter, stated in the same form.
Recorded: 112 bpm
